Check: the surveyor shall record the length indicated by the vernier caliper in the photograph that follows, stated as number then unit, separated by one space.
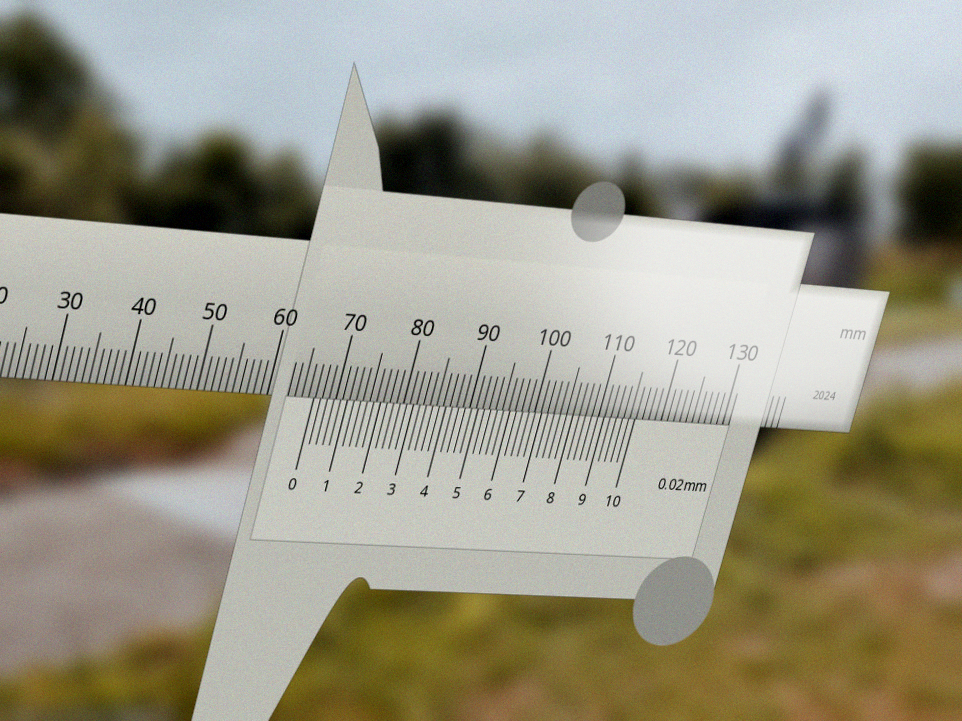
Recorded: 66.8 mm
